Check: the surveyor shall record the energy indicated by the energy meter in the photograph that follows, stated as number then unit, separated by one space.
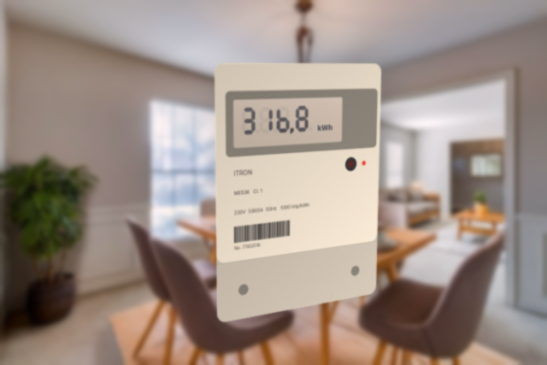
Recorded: 316.8 kWh
